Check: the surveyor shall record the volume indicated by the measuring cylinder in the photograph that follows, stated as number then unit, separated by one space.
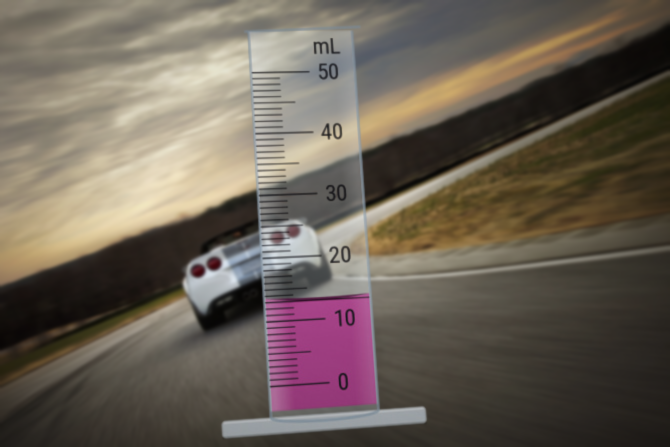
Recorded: 13 mL
